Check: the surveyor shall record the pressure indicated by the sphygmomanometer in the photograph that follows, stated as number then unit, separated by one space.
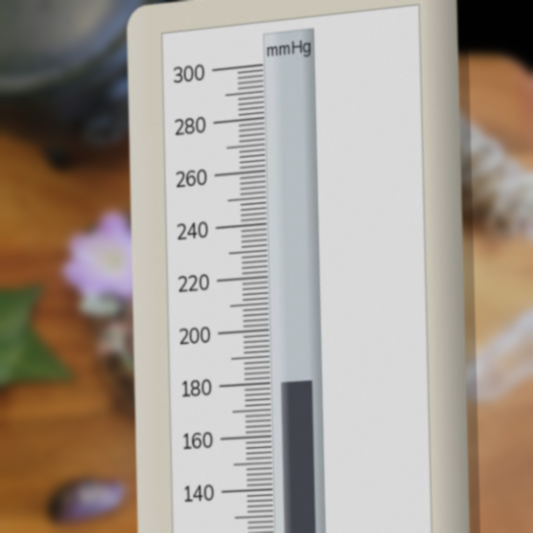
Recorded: 180 mmHg
